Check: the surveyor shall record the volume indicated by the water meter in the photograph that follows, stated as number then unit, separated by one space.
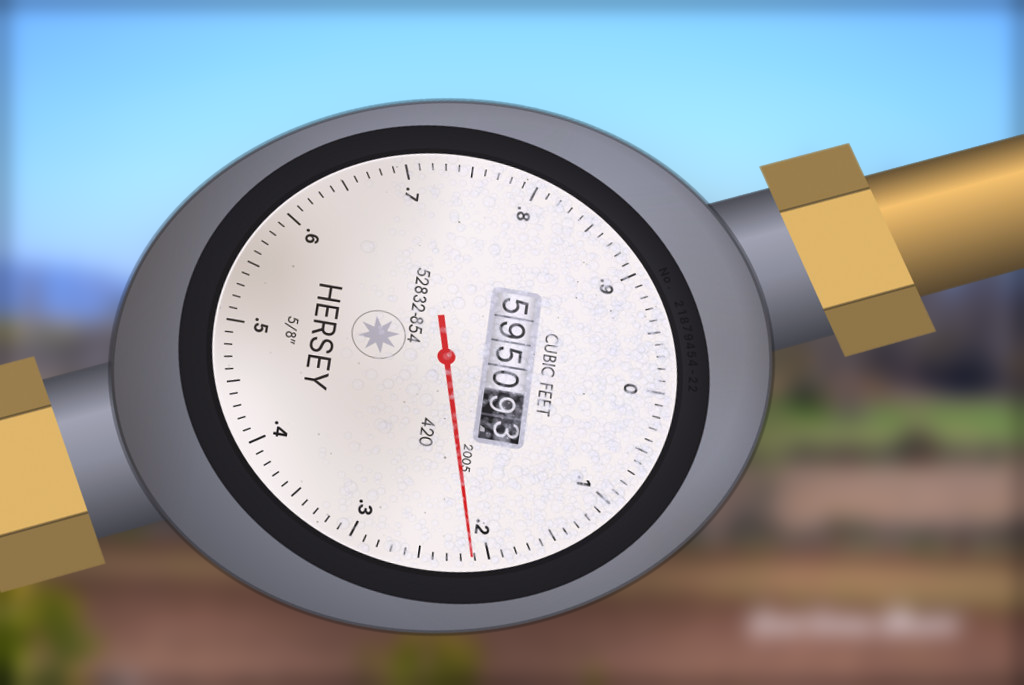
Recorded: 595093.21 ft³
